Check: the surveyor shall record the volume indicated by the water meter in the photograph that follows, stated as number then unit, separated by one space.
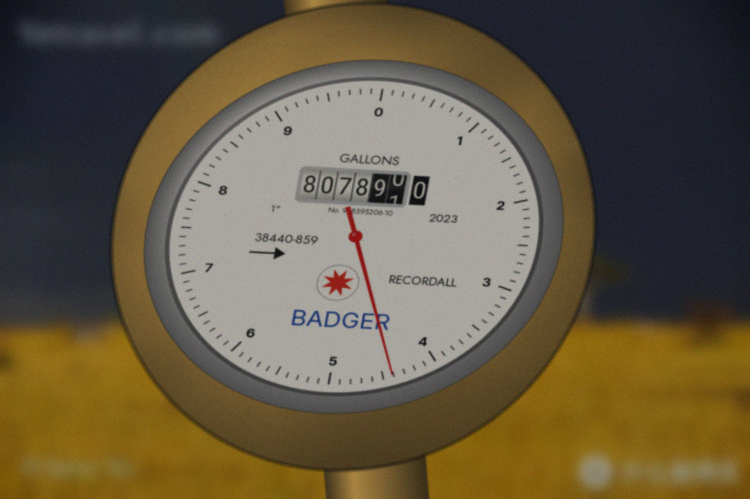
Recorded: 8078904.4 gal
